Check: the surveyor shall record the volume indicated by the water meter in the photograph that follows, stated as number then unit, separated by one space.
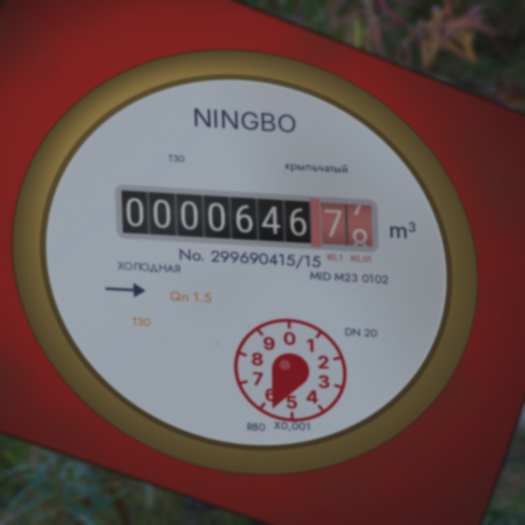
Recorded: 646.775 m³
